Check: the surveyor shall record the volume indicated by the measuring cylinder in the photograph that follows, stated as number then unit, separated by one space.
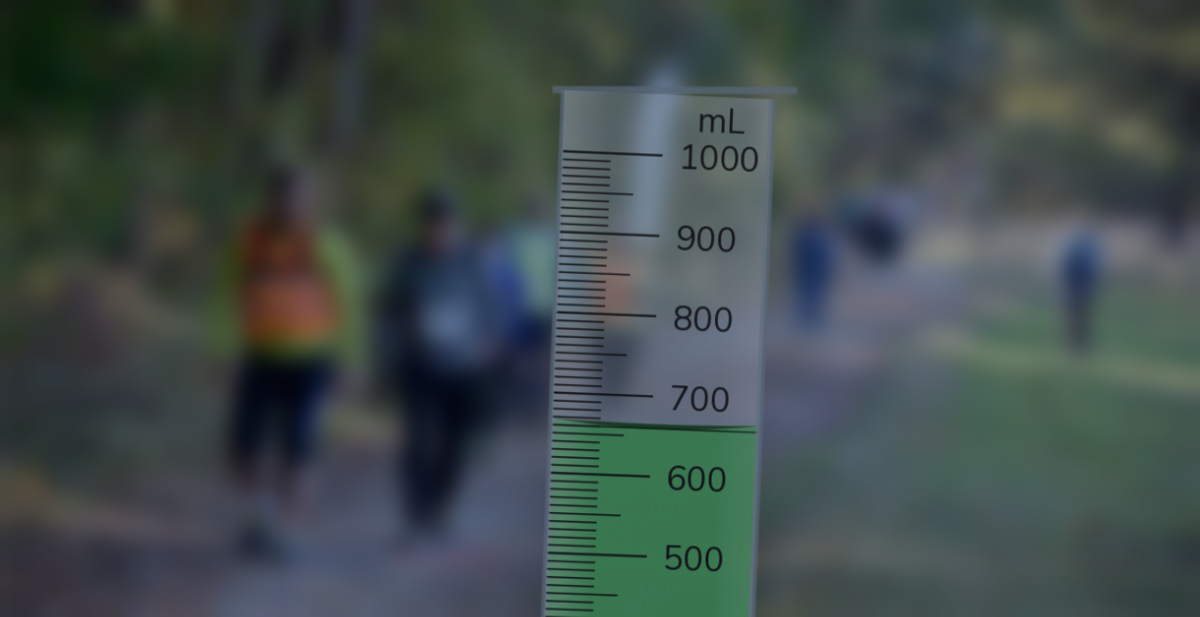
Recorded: 660 mL
